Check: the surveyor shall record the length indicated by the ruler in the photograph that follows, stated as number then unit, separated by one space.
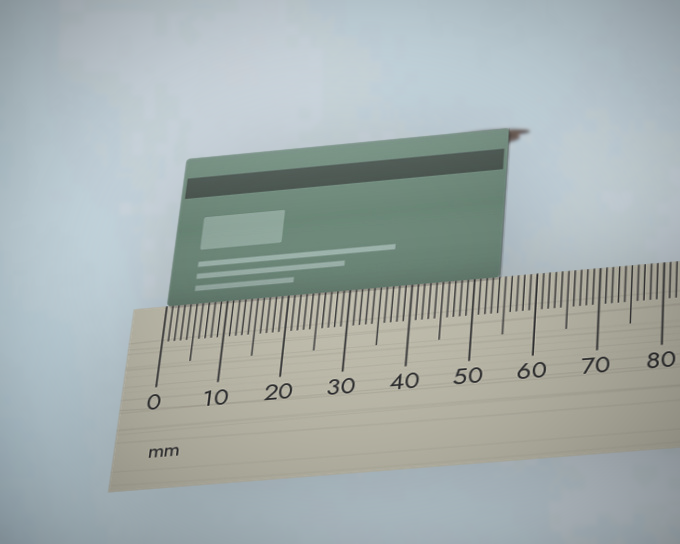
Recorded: 54 mm
